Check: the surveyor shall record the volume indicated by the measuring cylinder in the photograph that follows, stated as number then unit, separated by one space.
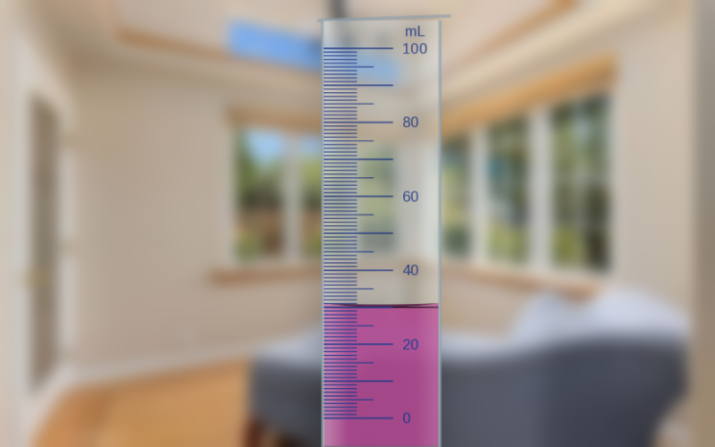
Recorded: 30 mL
